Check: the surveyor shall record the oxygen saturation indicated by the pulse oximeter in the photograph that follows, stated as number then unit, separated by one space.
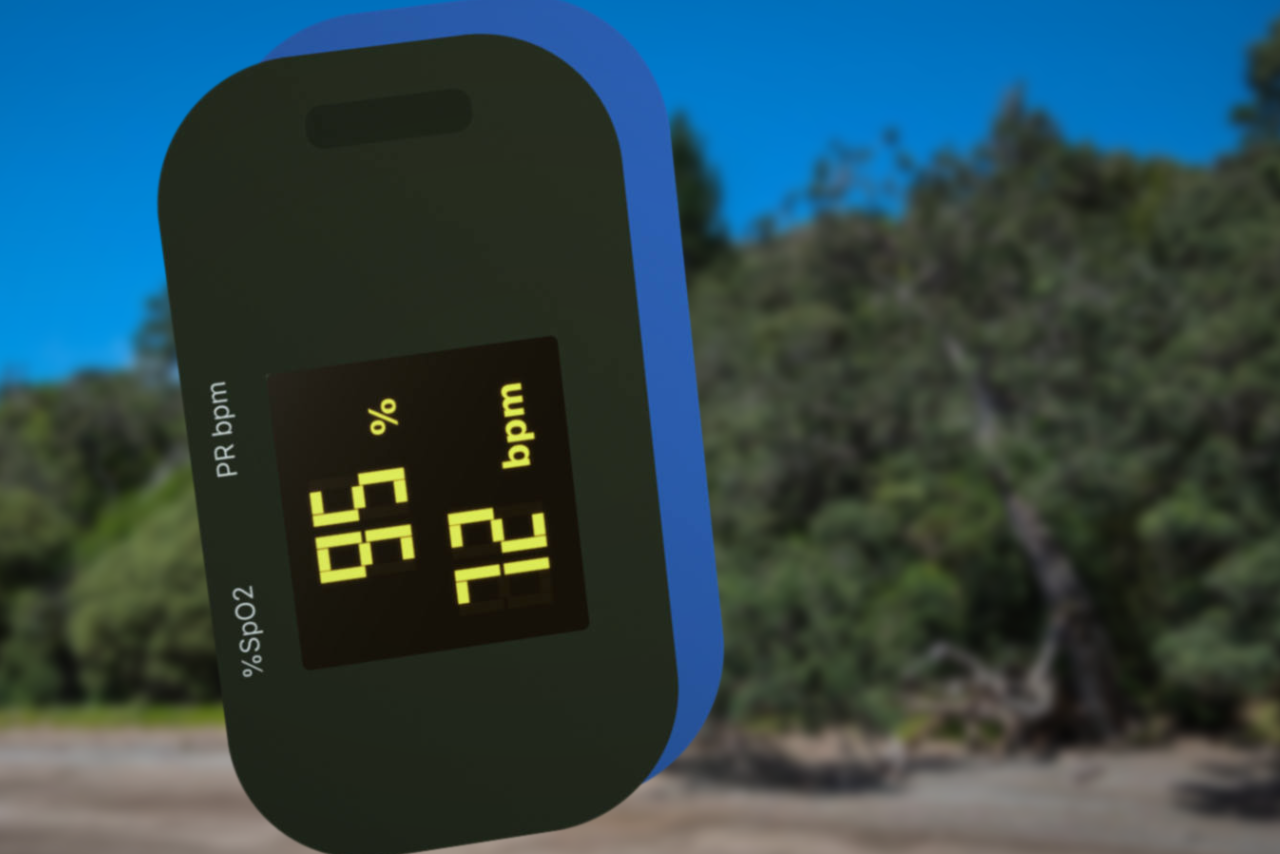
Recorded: 95 %
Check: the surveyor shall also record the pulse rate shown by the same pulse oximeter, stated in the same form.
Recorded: 72 bpm
